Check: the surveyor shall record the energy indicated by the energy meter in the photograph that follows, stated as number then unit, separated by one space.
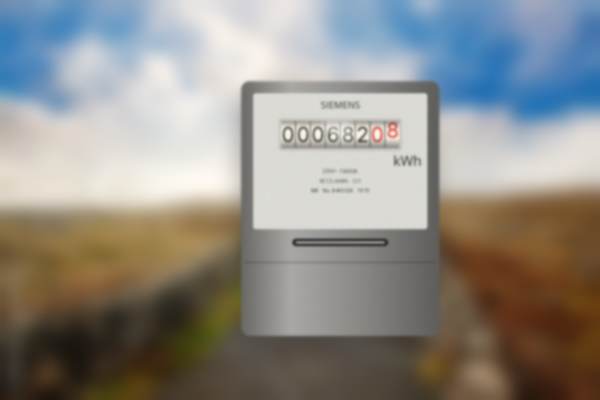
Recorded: 682.08 kWh
